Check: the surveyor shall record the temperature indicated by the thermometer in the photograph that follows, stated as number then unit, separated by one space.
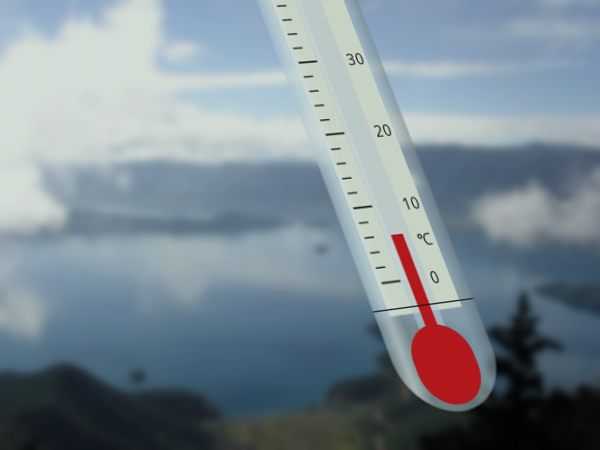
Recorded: 6 °C
